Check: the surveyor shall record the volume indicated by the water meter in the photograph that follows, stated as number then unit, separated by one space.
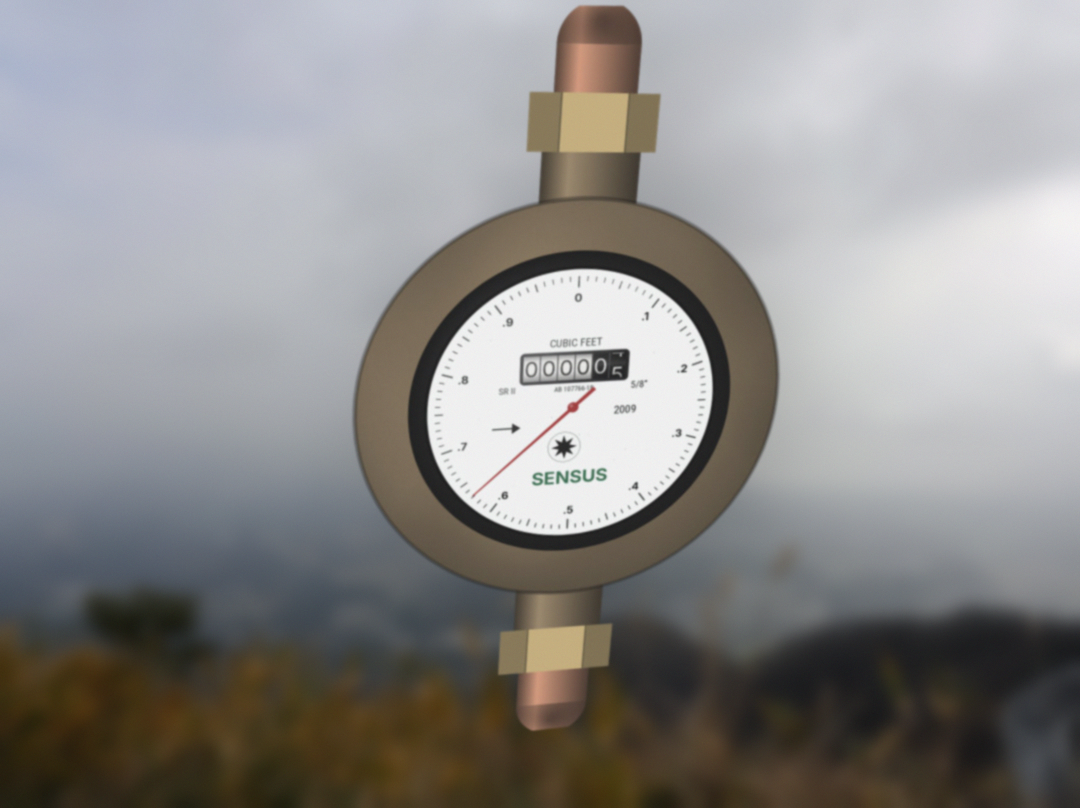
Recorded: 4.63 ft³
